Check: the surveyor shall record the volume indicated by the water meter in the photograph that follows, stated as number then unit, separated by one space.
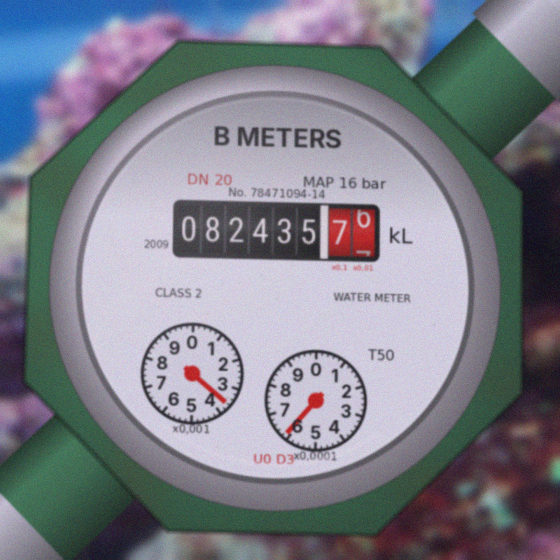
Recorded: 82435.7636 kL
